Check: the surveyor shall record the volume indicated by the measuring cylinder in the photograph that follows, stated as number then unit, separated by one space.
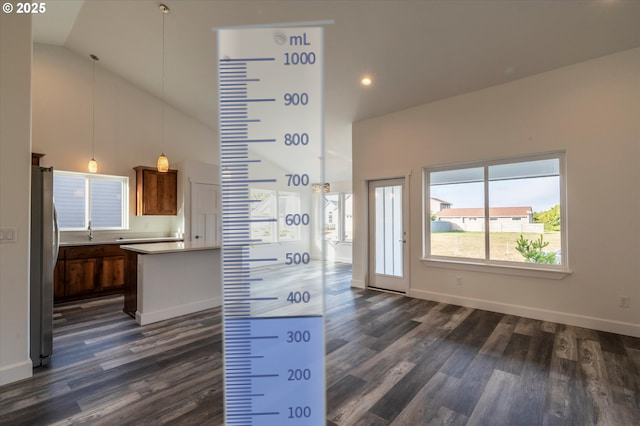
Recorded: 350 mL
